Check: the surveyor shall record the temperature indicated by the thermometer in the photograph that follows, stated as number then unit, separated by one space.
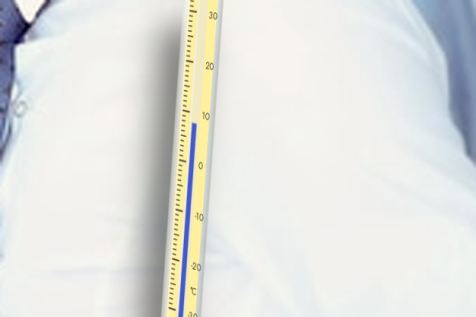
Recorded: 8 °C
